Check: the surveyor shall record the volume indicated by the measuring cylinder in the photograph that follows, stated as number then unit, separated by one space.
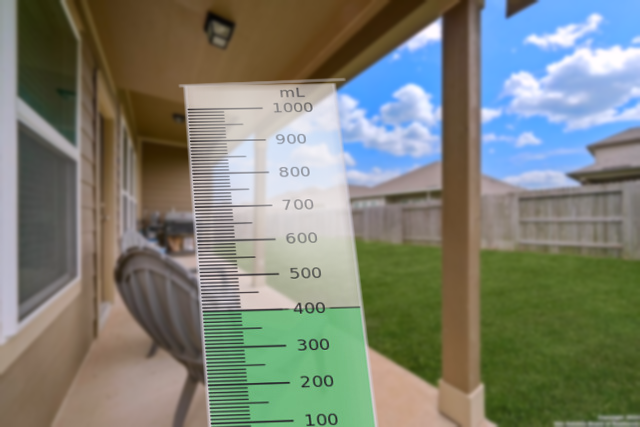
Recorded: 400 mL
